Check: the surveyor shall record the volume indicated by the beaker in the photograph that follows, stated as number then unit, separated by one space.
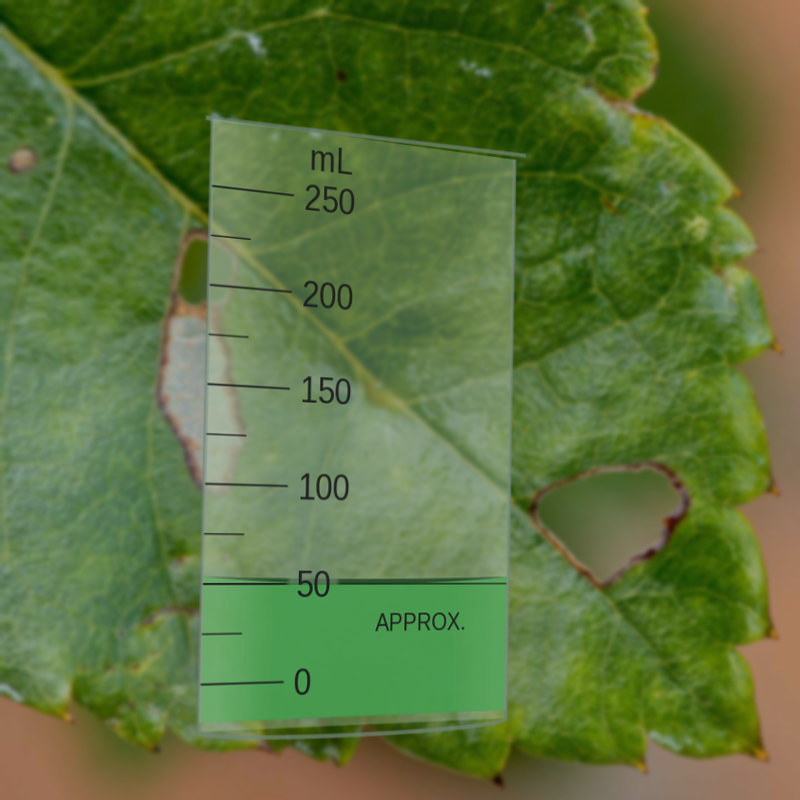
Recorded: 50 mL
